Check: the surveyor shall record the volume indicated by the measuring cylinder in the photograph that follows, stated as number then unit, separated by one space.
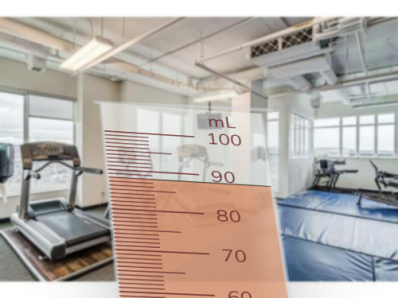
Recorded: 88 mL
